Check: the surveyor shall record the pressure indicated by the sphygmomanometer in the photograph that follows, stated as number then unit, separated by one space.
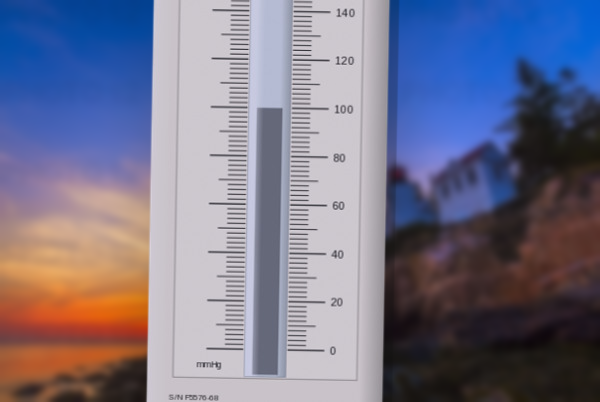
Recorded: 100 mmHg
